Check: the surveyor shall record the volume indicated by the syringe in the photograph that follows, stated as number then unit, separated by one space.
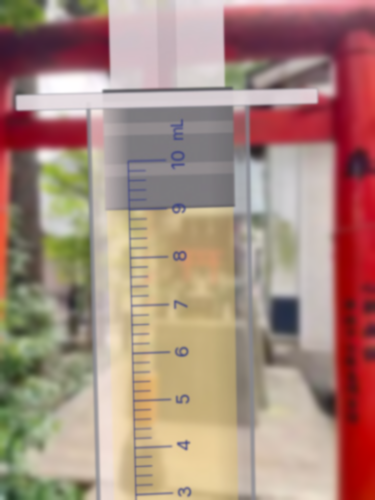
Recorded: 9 mL
